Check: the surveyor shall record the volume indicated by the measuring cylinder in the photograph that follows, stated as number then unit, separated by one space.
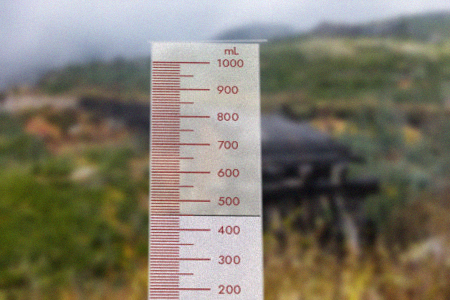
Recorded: 450 mL
